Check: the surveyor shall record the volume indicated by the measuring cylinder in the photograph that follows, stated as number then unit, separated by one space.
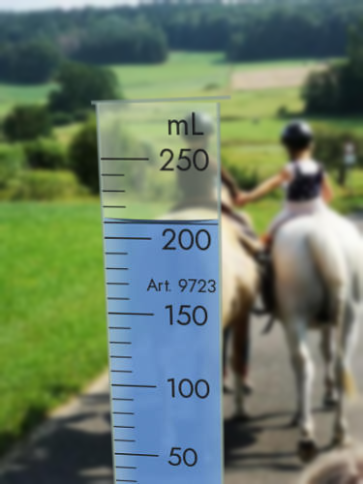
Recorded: 210 mL
